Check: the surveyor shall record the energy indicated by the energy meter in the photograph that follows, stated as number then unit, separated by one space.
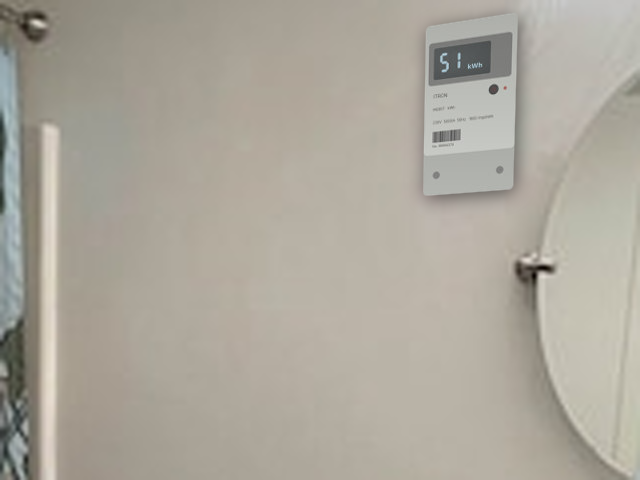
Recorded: 51 kWh
